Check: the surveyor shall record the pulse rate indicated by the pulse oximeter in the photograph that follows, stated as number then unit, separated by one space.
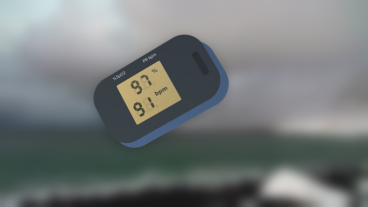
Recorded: 91 bpm
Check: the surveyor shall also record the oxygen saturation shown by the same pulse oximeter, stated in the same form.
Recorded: 97 %
